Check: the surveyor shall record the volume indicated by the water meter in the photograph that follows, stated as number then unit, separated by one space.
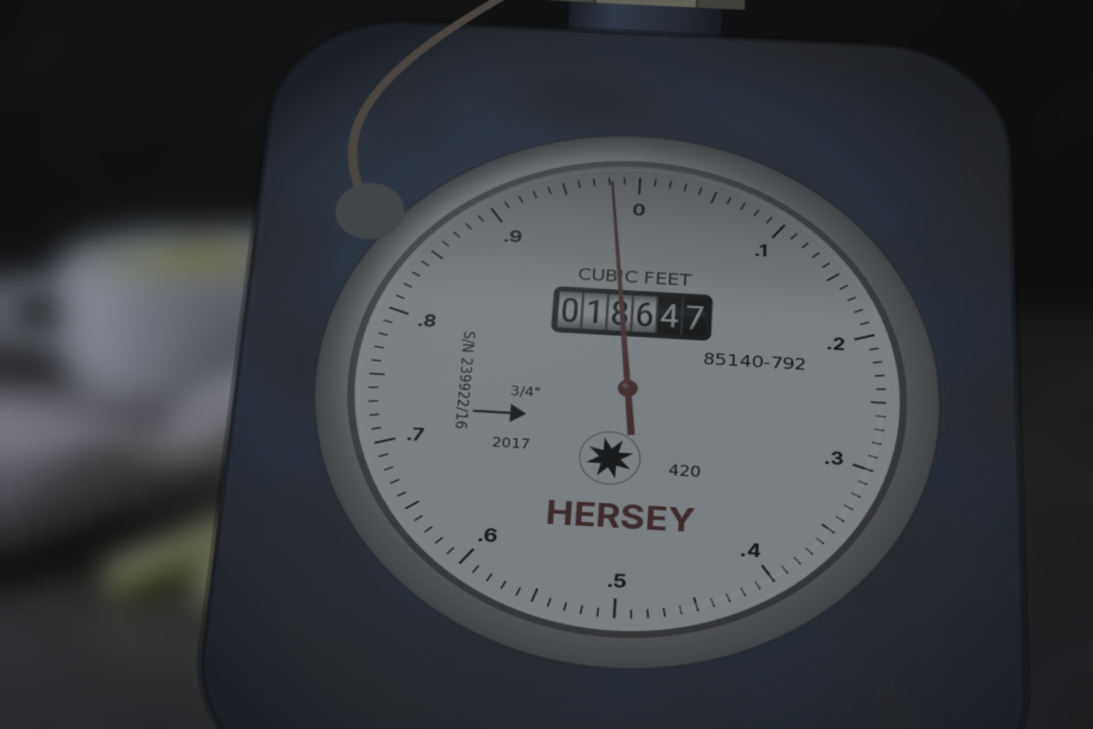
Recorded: 18646.98 ft³
